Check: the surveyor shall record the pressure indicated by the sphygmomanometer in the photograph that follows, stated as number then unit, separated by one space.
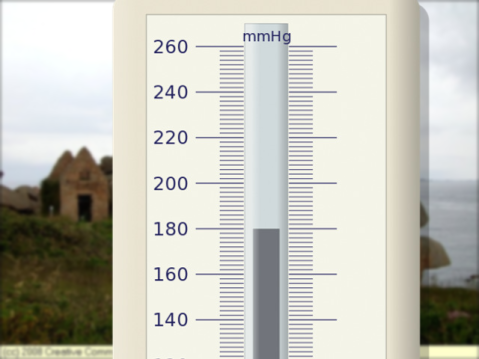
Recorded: 180 mmHg
